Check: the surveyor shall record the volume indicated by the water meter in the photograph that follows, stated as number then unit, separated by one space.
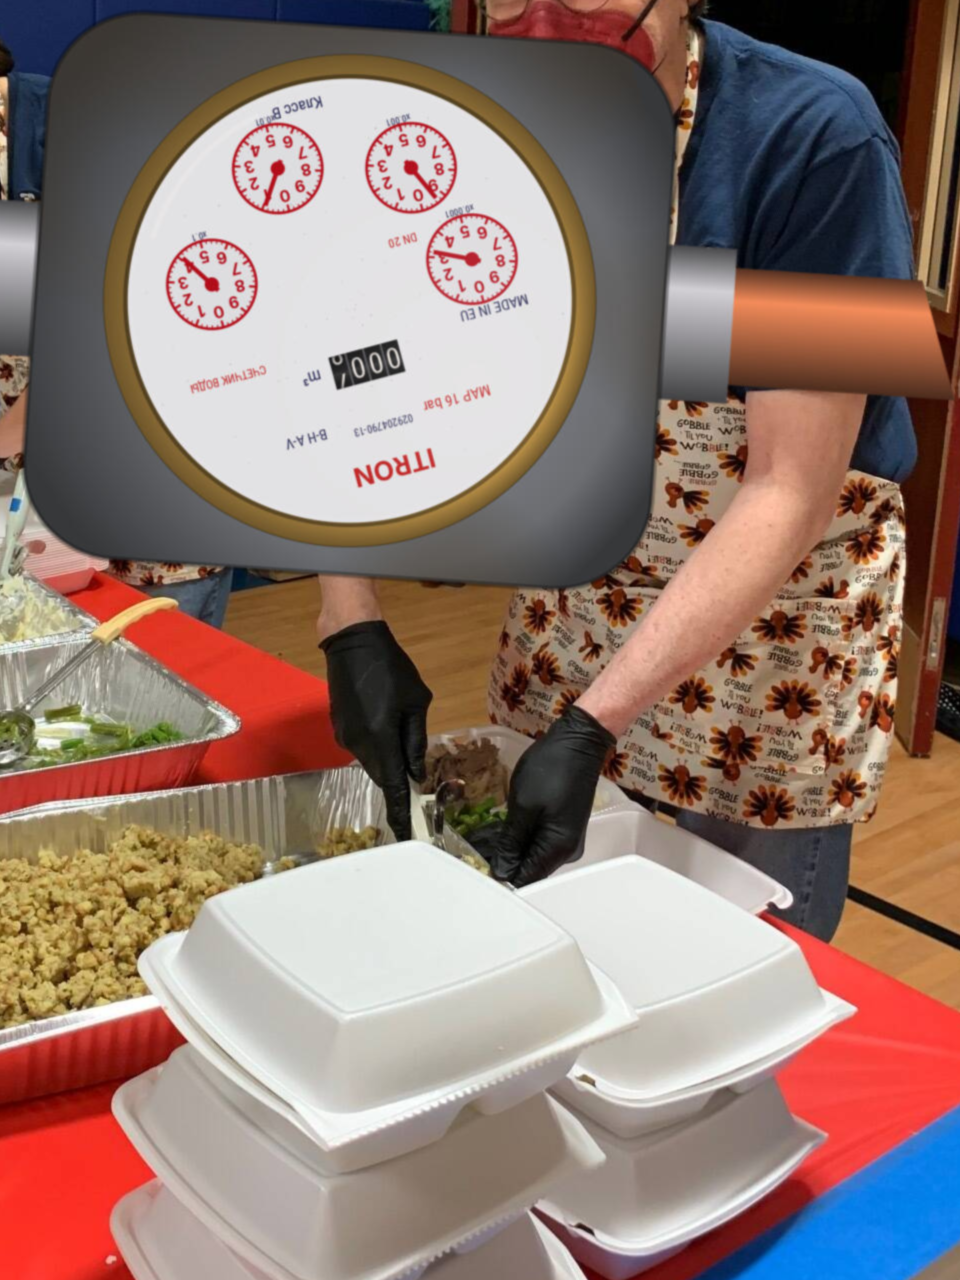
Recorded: 7.4093 m³
